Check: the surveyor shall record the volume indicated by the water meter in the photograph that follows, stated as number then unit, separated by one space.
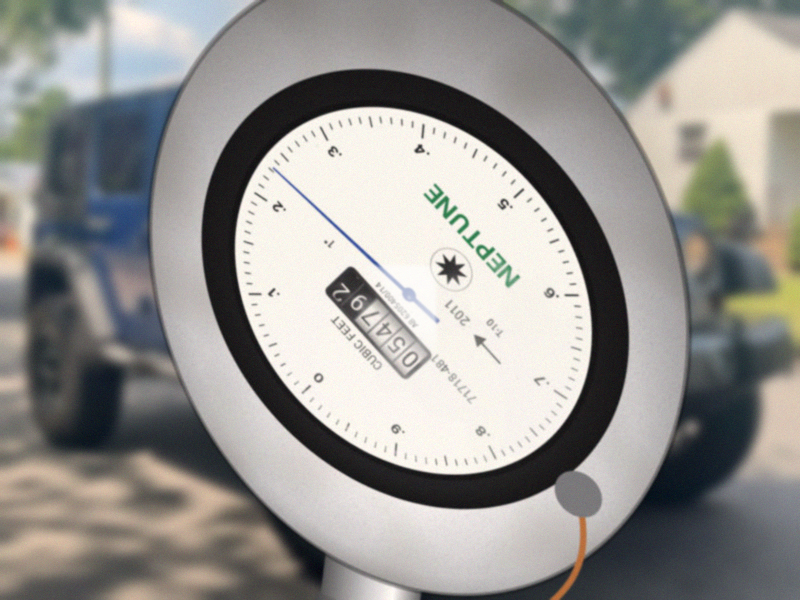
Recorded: 54792.23 ft³
